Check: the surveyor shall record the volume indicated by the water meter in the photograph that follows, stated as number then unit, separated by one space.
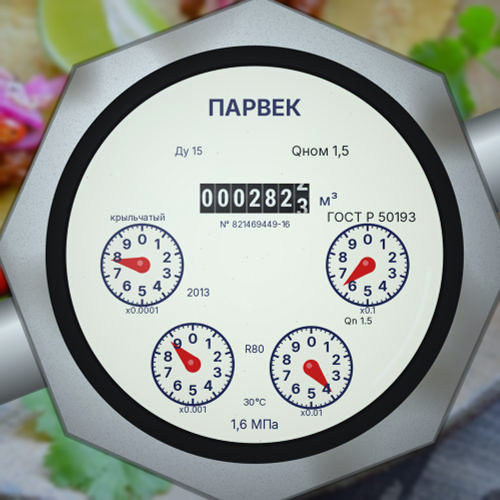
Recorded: 2822.6387 m³
